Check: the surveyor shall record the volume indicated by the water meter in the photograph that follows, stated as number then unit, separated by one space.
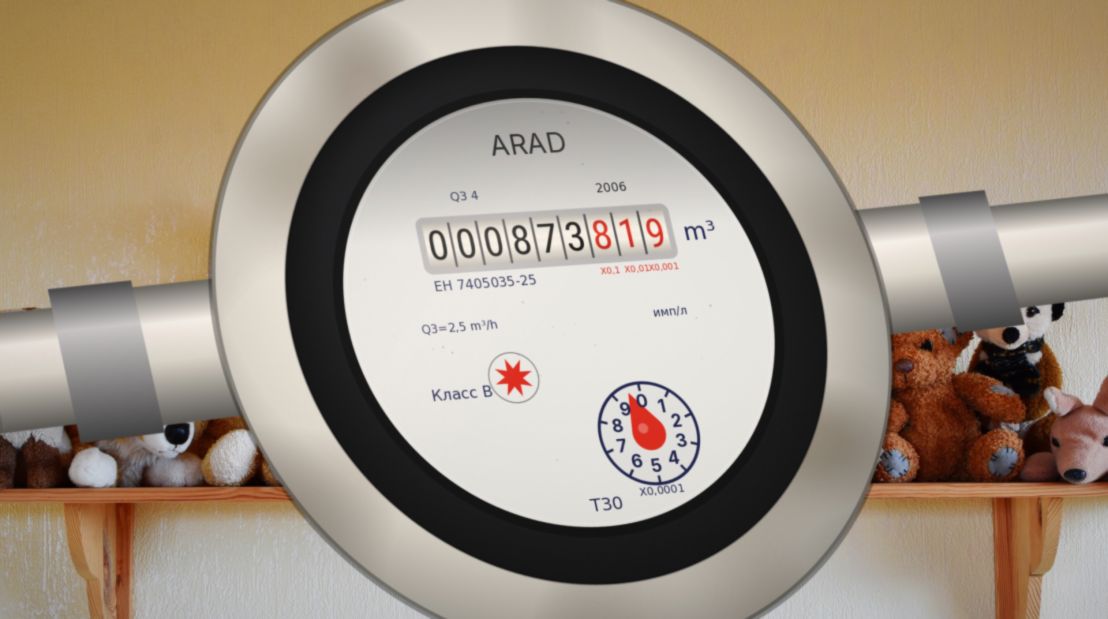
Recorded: 873.8189 m³
